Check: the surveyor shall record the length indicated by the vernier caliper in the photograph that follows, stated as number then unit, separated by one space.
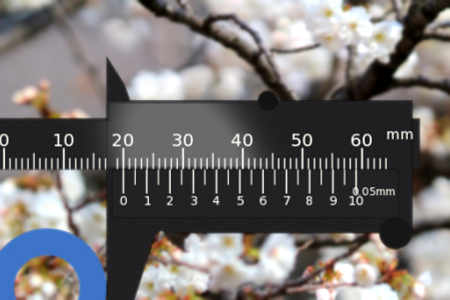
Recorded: 20.0 mm
